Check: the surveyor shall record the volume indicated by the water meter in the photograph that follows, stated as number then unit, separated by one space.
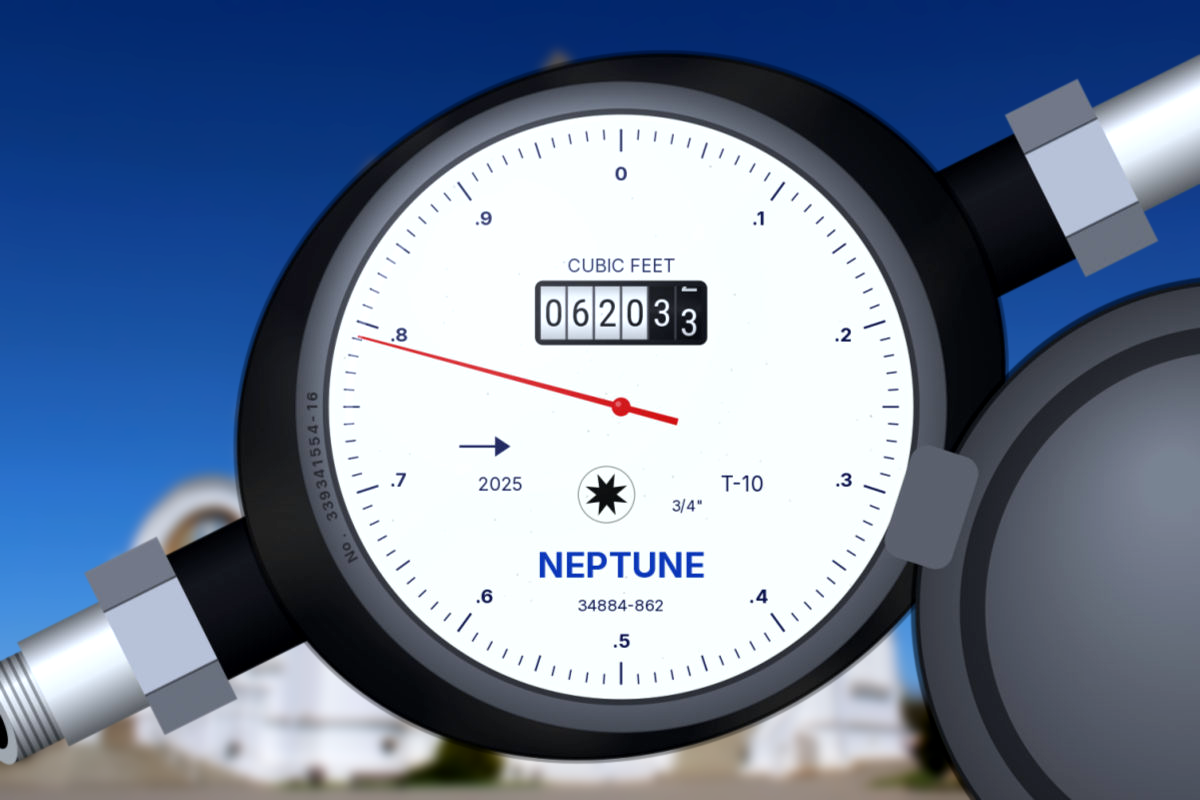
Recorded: 62032.79 ft³
